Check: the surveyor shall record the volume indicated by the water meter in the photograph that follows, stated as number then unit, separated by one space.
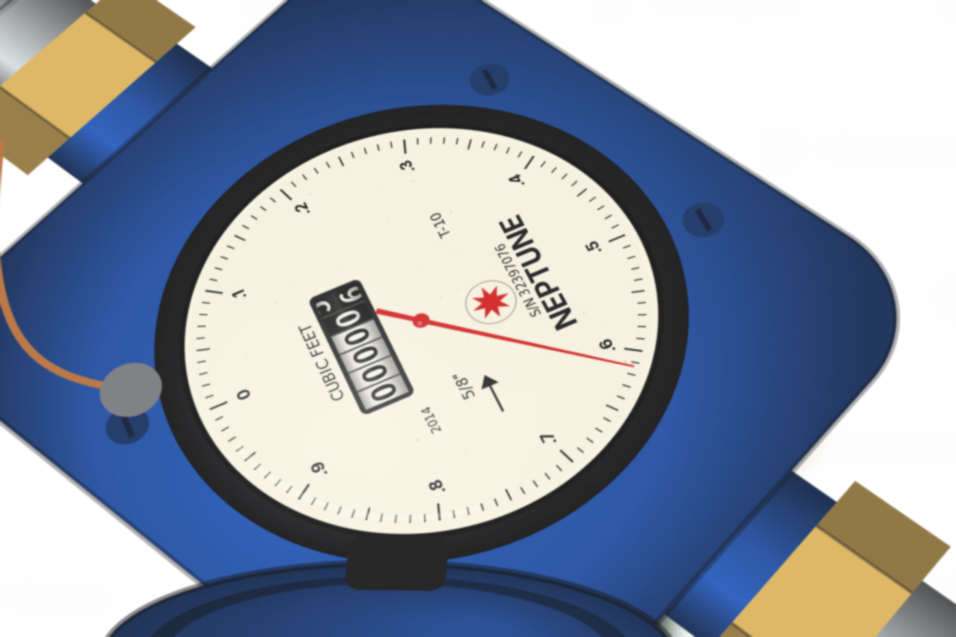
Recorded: 5.61 ft³
